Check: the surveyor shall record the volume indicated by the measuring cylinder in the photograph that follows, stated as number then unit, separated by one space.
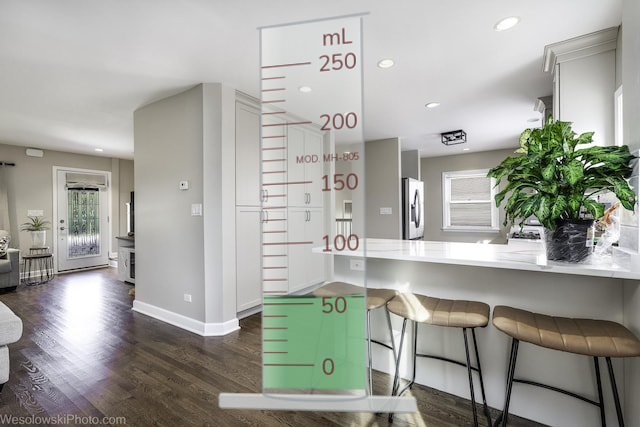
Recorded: 55 mL
